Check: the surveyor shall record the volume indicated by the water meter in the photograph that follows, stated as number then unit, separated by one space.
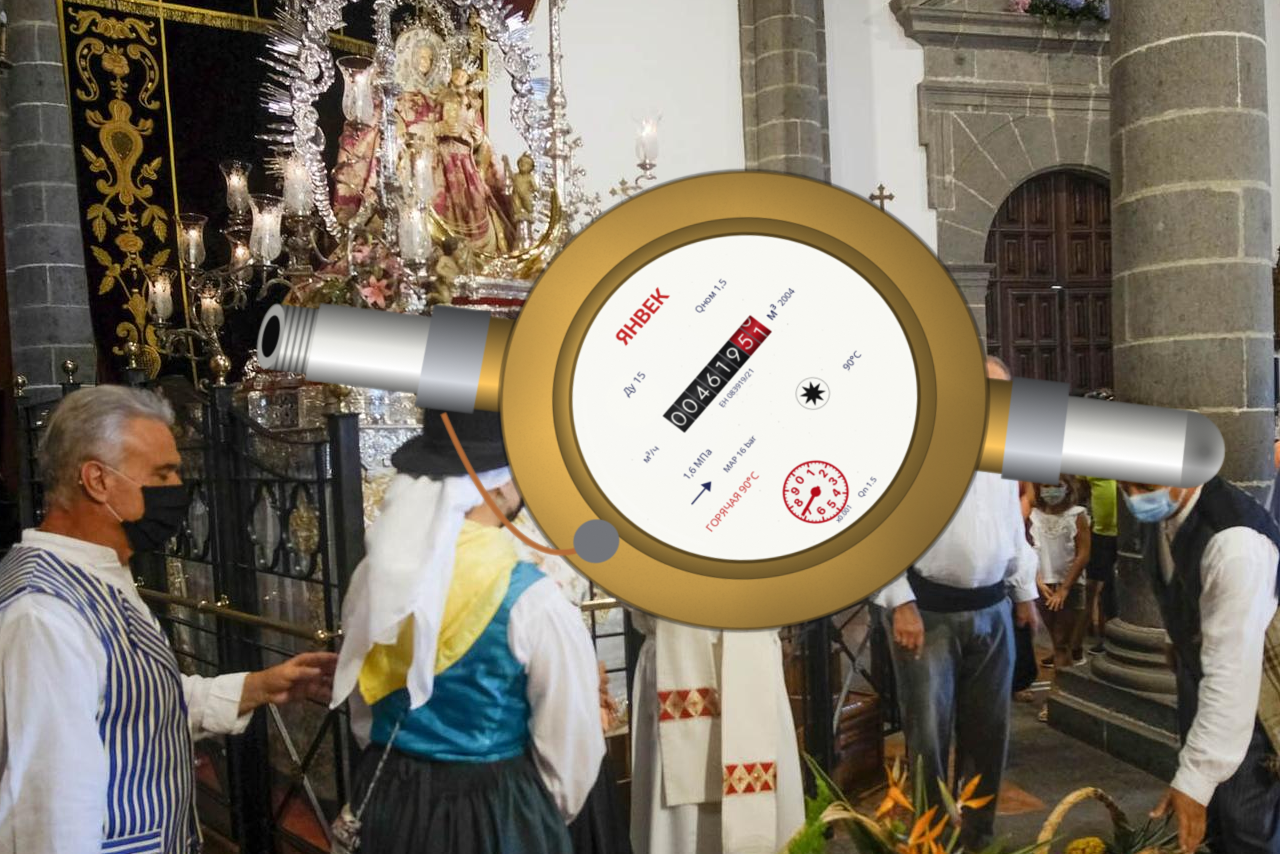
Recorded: 4619.507 m³
